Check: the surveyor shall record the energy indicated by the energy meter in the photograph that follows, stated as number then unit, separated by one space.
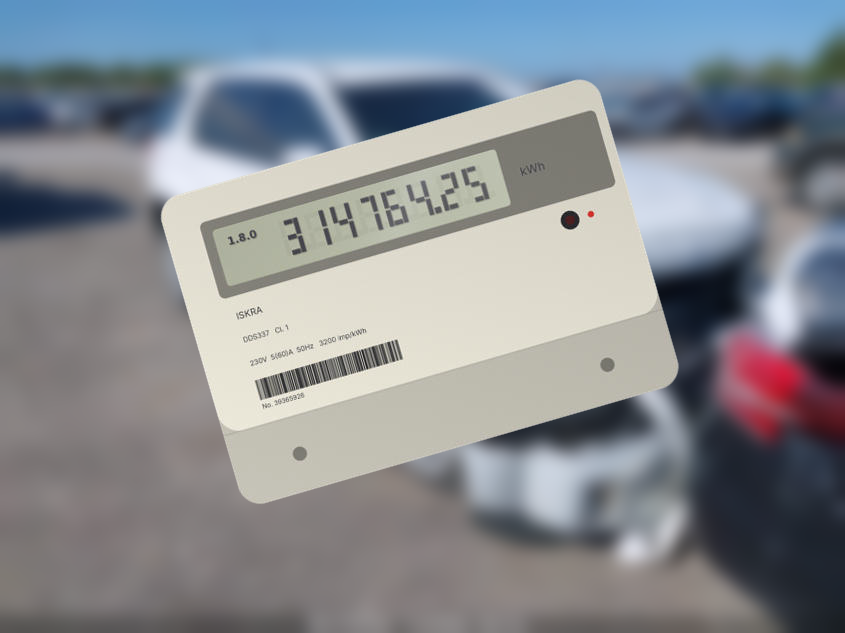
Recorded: 314764.25 kWh
